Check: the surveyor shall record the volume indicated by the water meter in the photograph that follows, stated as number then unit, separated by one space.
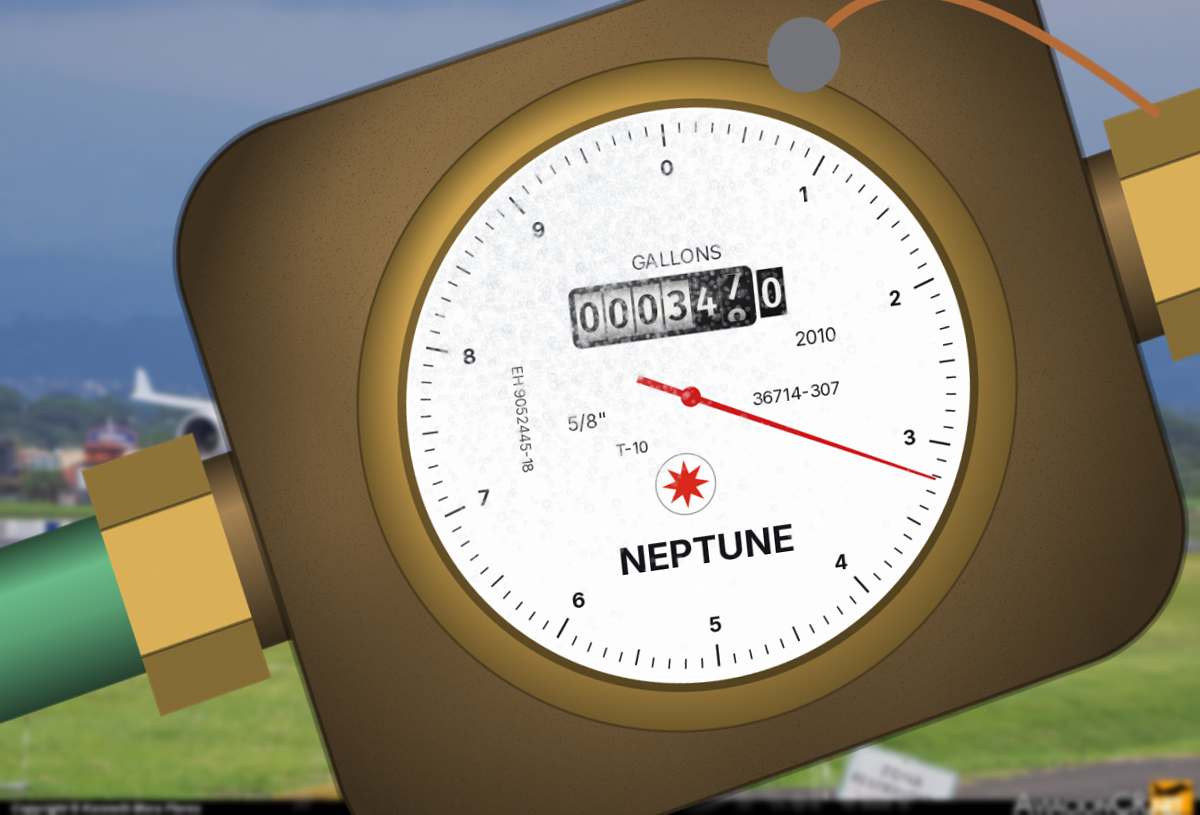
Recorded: 3473.2 gal
